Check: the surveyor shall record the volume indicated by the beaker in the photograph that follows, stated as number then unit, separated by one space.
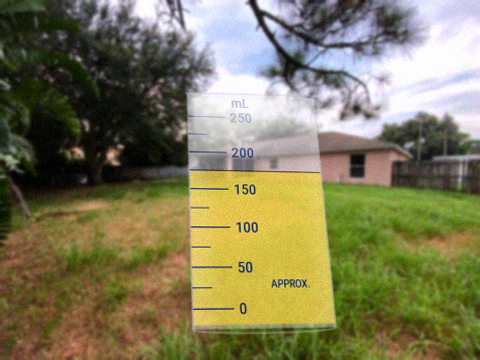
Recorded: 175 mL
